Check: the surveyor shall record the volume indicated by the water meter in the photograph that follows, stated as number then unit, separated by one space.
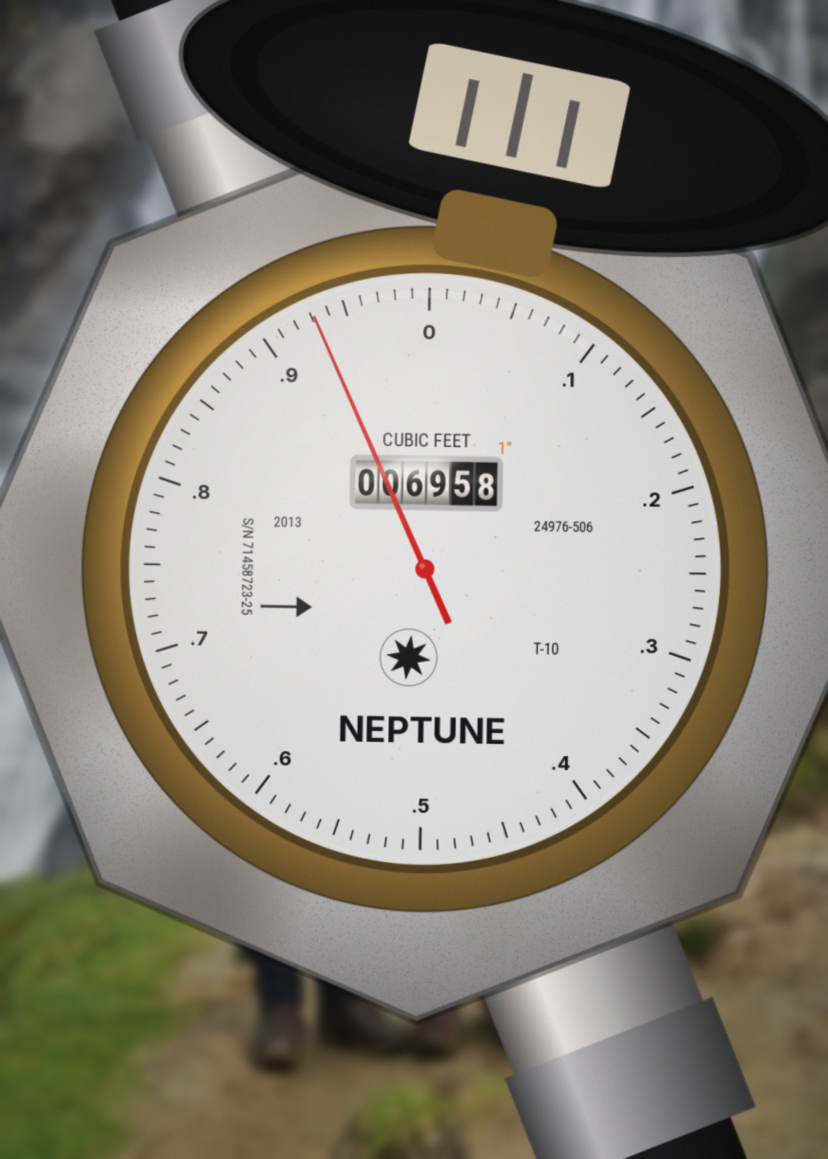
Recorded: 6957.93 ft³
